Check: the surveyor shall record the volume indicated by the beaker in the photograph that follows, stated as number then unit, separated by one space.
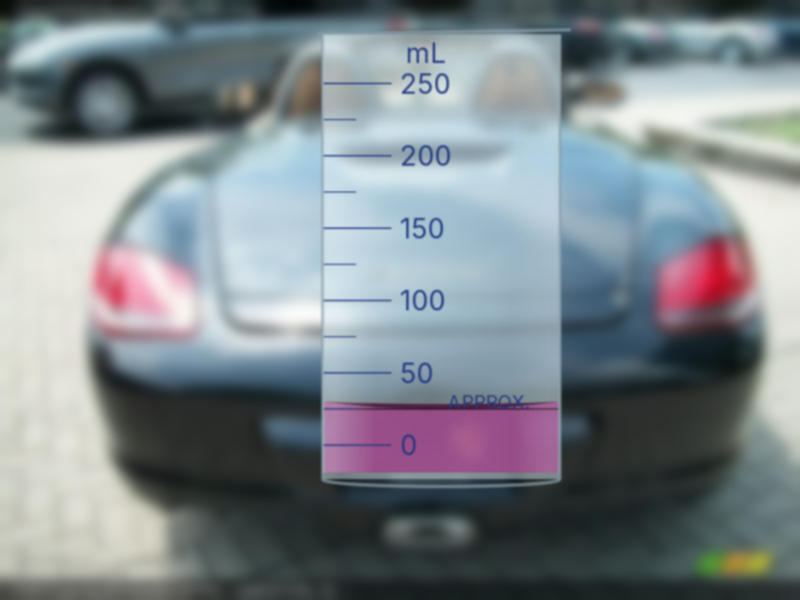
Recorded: 25 mL
